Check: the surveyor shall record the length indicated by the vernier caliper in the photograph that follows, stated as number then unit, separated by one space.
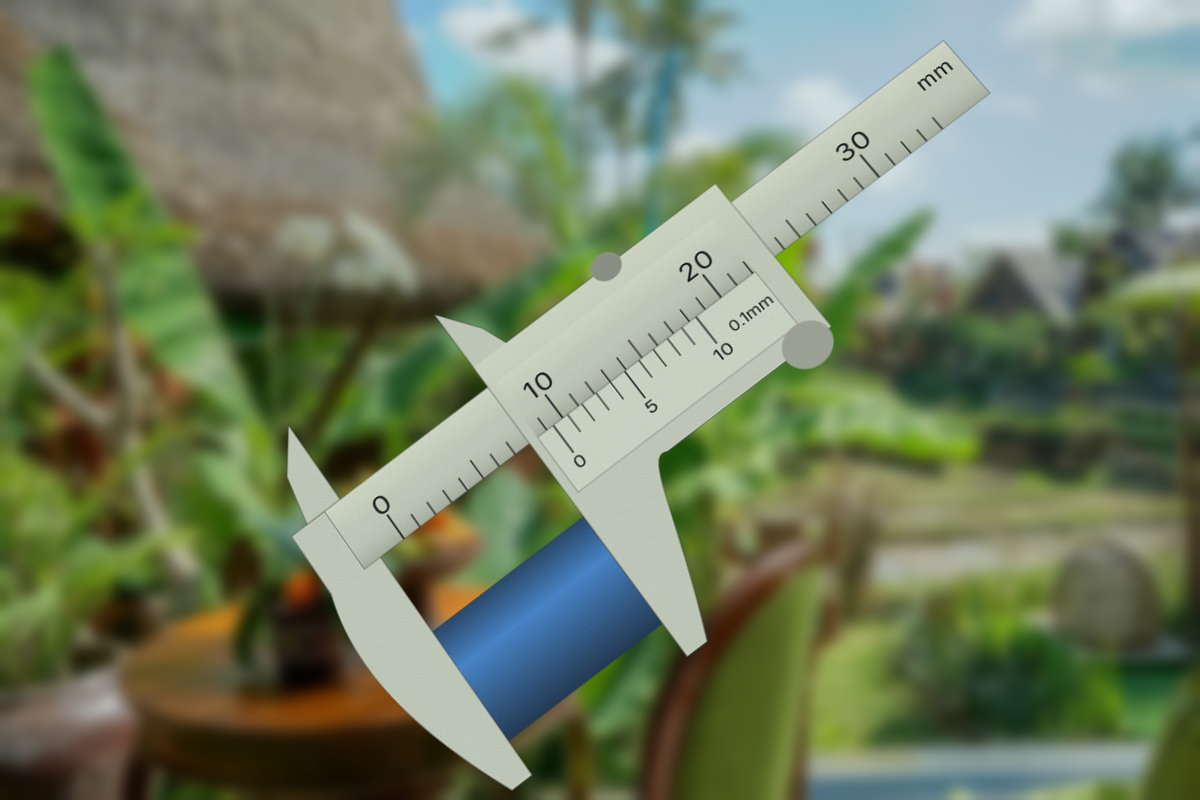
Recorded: 9.4 mm
